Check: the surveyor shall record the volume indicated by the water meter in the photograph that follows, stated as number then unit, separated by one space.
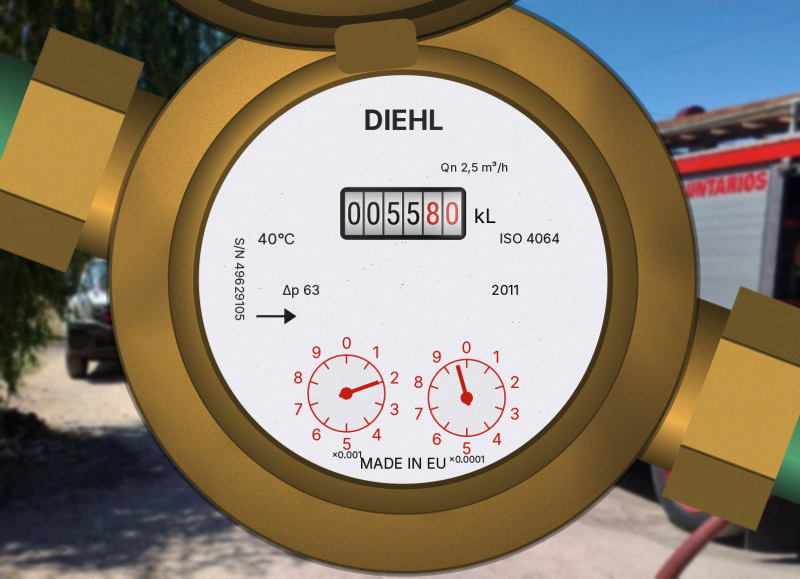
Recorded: 55.8019 kL
